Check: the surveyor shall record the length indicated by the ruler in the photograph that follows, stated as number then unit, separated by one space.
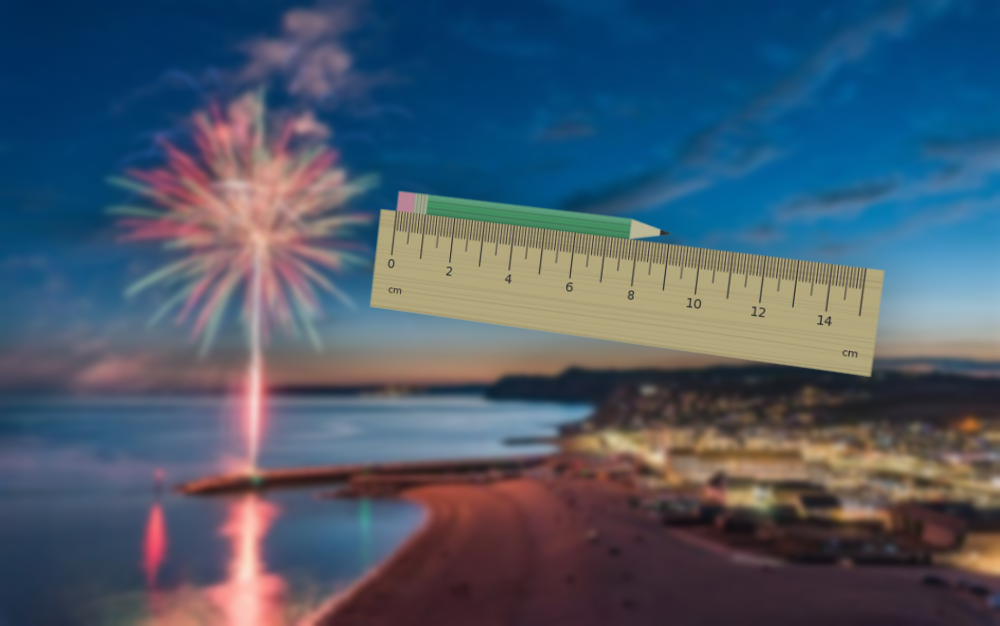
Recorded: 9 cm
